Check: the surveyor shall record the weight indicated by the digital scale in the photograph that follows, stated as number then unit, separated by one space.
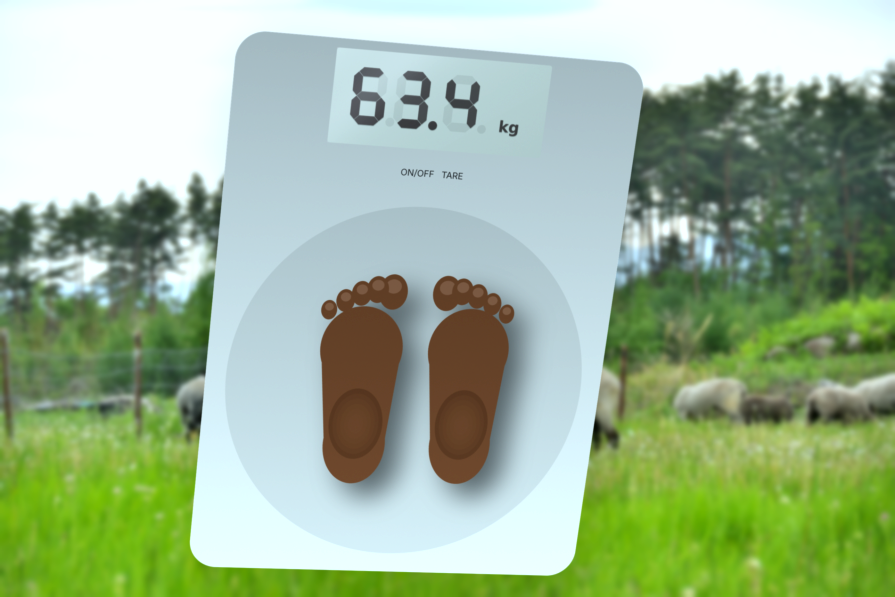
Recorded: 63.4 kg
